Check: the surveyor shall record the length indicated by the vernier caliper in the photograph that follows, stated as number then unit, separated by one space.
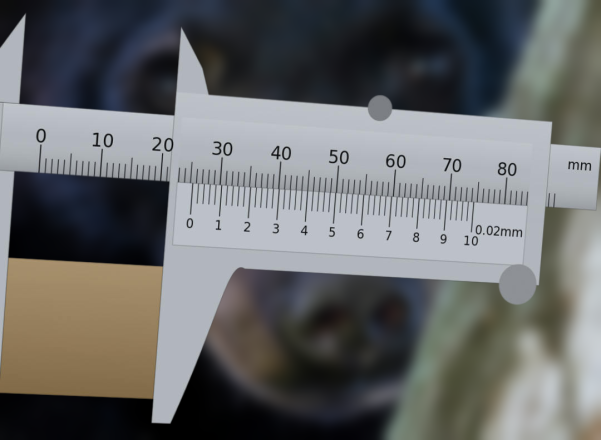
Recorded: 25.4 mm
